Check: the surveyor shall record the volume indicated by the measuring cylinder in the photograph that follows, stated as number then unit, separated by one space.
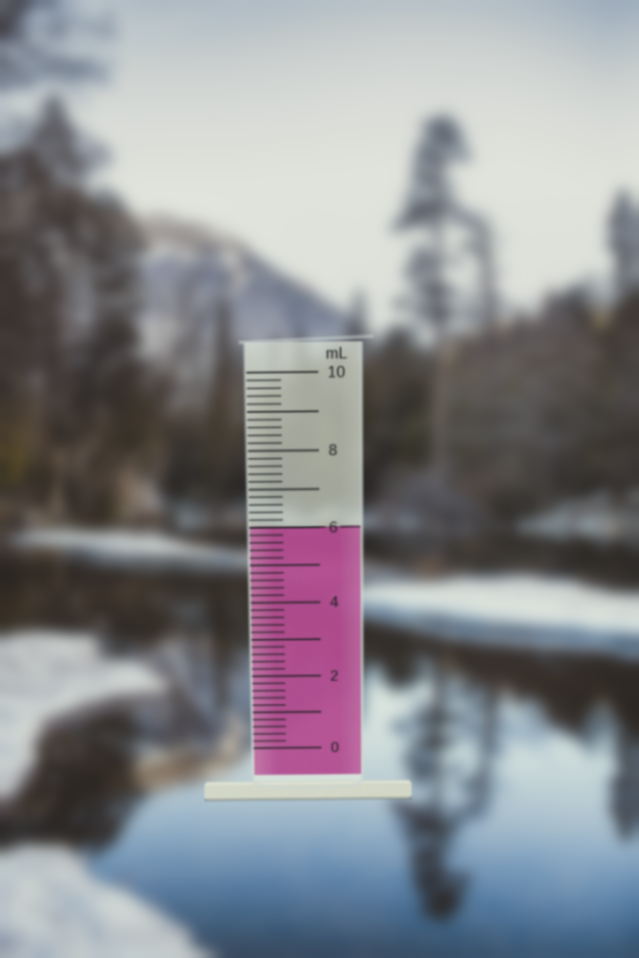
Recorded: 6 mL
